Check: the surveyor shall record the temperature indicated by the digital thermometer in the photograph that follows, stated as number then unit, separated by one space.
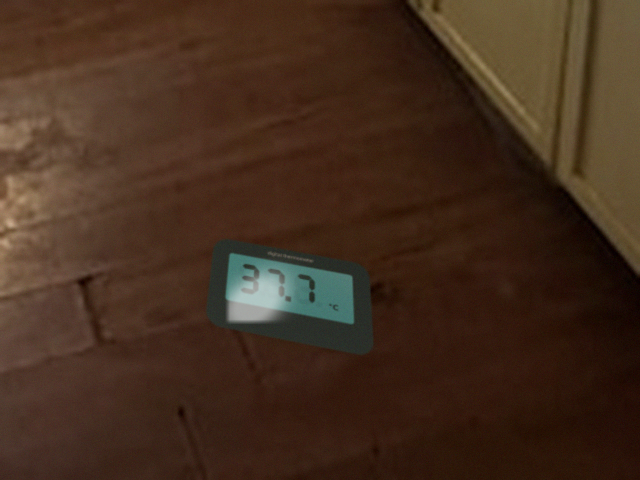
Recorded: 37.7 °C
